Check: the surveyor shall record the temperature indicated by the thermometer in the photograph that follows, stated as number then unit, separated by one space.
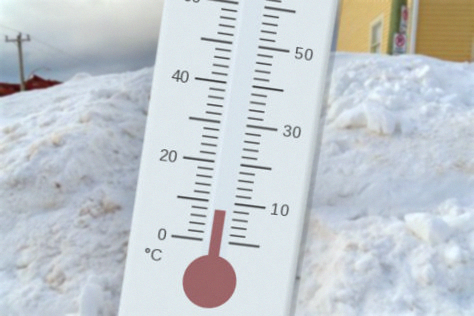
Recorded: 8 °C
